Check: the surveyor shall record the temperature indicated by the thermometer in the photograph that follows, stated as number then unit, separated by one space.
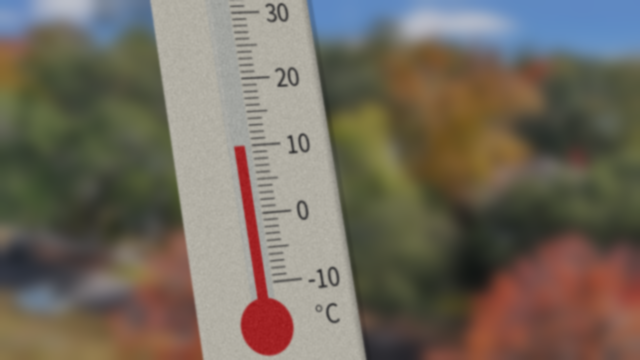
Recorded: 10 °C
